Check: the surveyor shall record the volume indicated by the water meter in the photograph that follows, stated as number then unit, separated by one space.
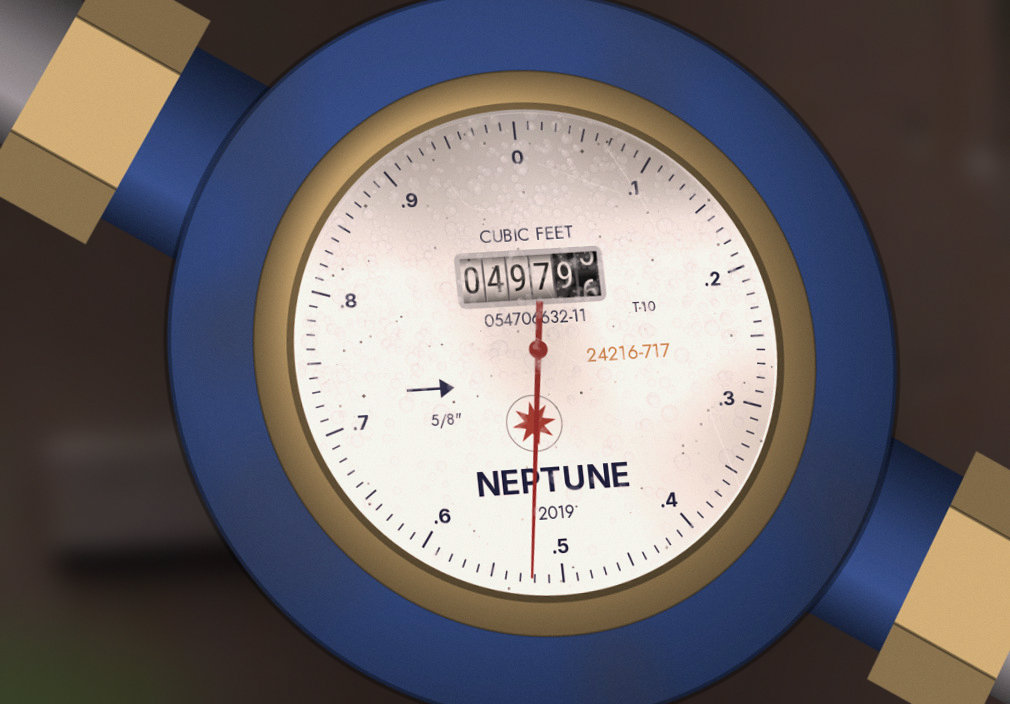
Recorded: 49795.52 ft³
